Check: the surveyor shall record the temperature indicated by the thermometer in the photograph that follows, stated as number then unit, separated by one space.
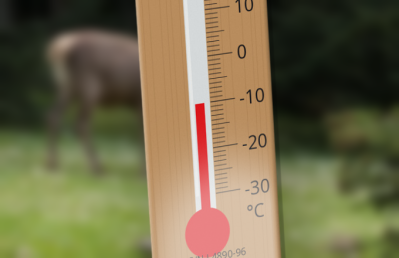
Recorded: -10 °C
